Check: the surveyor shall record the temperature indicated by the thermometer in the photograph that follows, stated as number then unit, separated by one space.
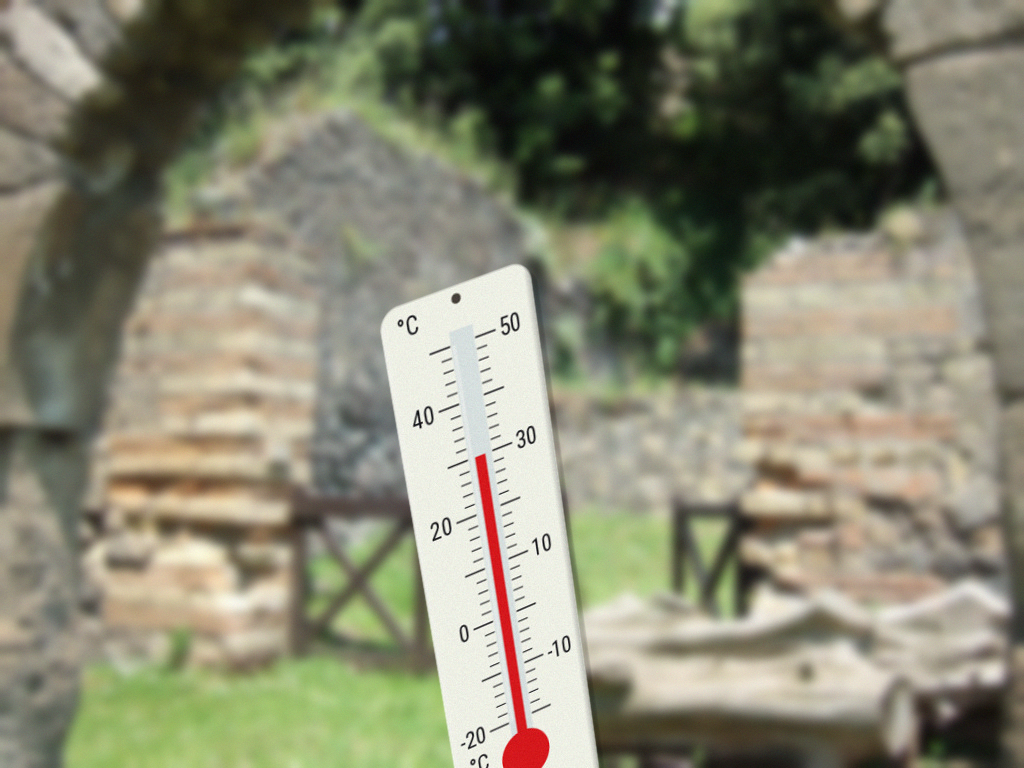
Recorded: 30 °C
